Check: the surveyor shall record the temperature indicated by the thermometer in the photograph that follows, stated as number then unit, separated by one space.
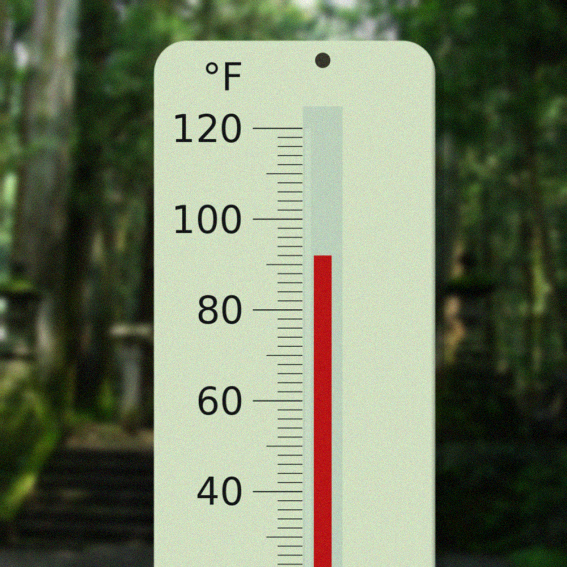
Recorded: 92 °F
